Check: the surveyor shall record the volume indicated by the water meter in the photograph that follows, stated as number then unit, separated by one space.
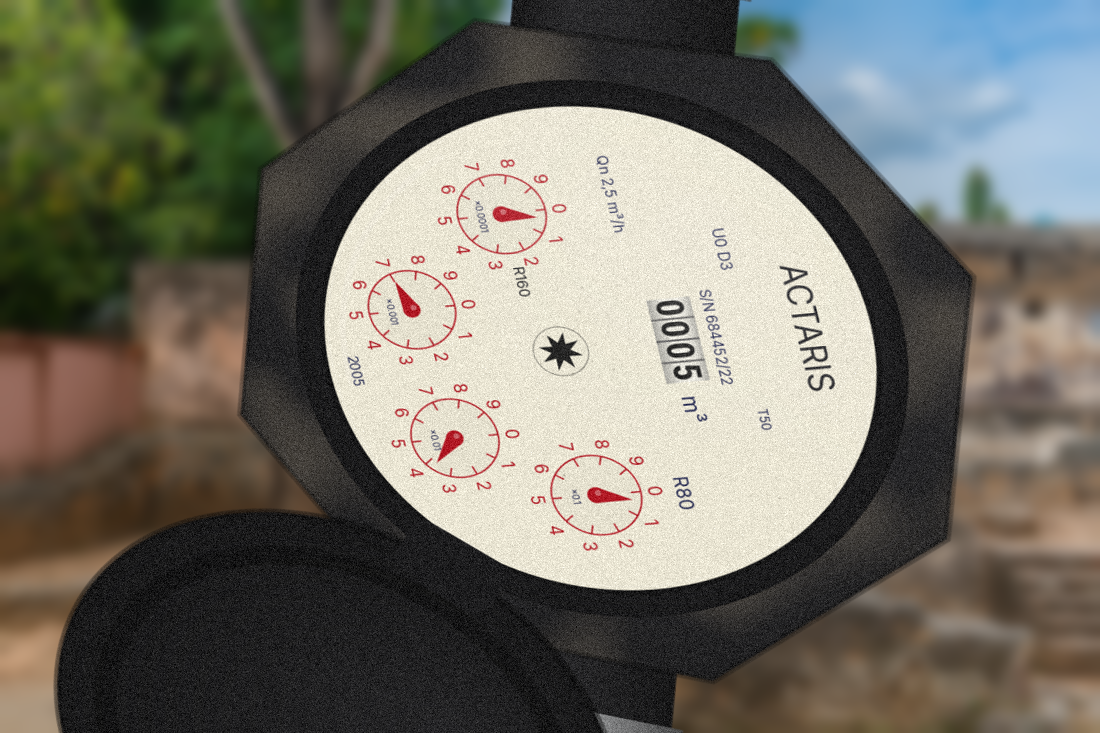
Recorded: 5.0370 m³
